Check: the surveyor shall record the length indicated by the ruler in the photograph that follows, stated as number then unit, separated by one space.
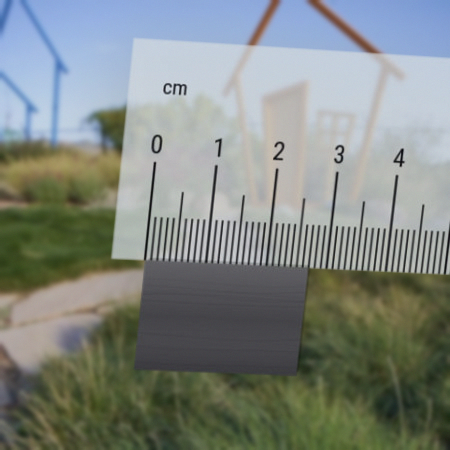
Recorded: 2.7 cm
